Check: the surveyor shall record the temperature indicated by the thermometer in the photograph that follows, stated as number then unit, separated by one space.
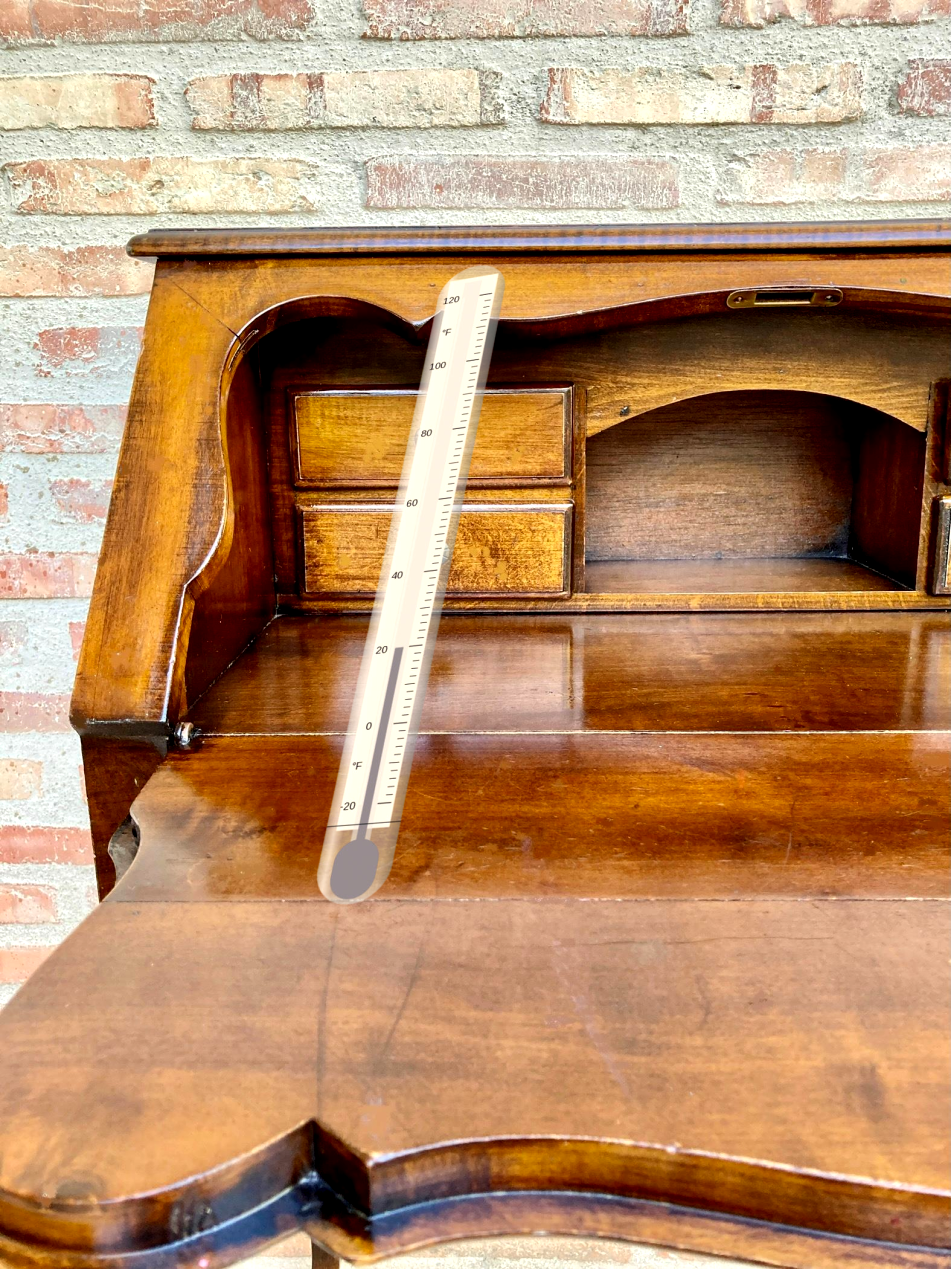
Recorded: 20 °F
